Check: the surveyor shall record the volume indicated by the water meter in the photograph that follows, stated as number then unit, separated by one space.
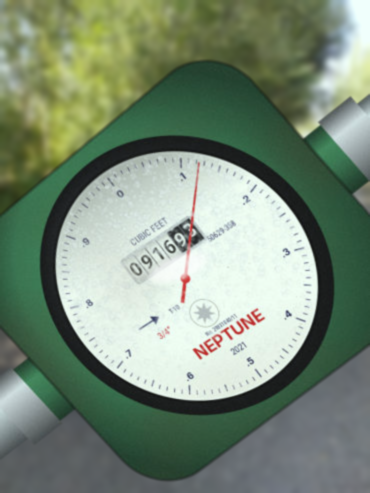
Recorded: 91693.12 ft³
